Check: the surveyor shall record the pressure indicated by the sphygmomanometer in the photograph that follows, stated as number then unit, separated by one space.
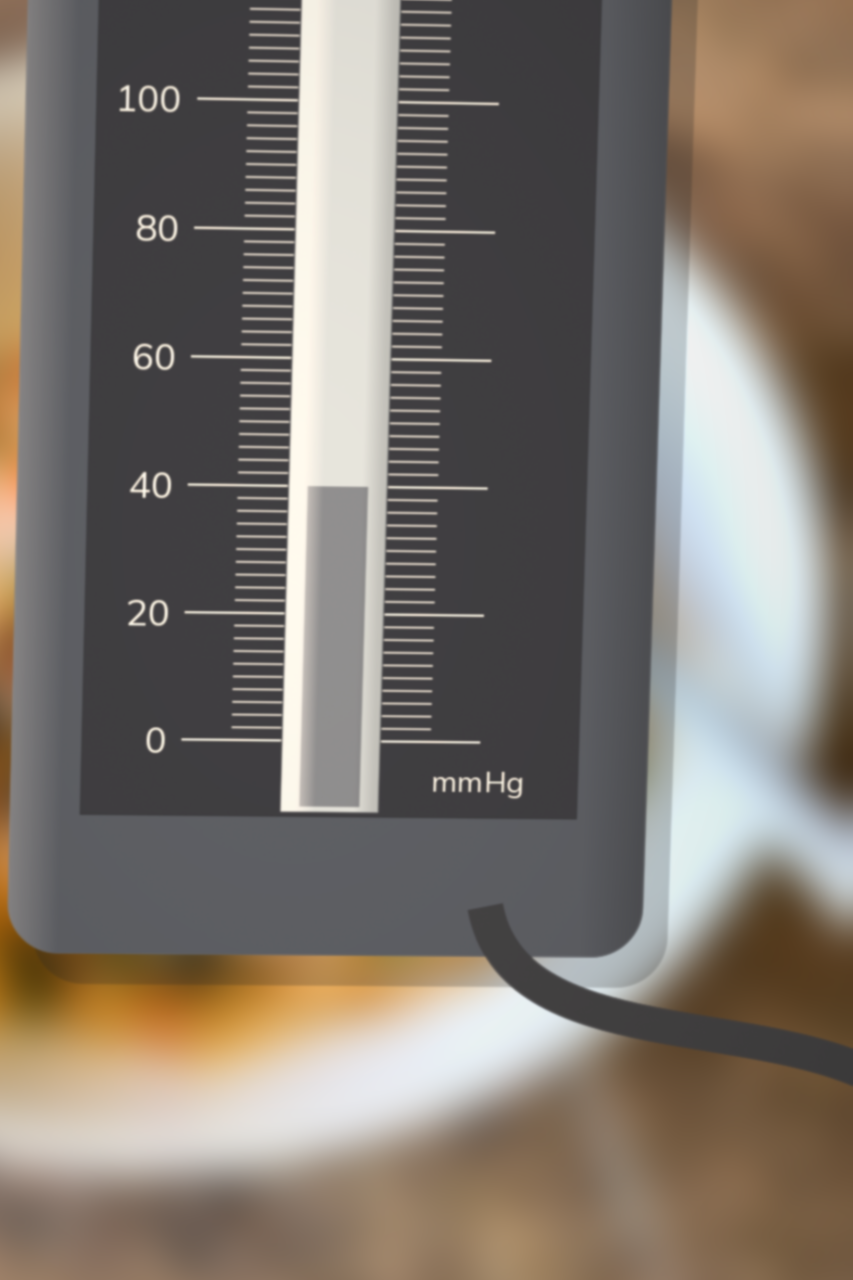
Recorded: 40 mmHg
